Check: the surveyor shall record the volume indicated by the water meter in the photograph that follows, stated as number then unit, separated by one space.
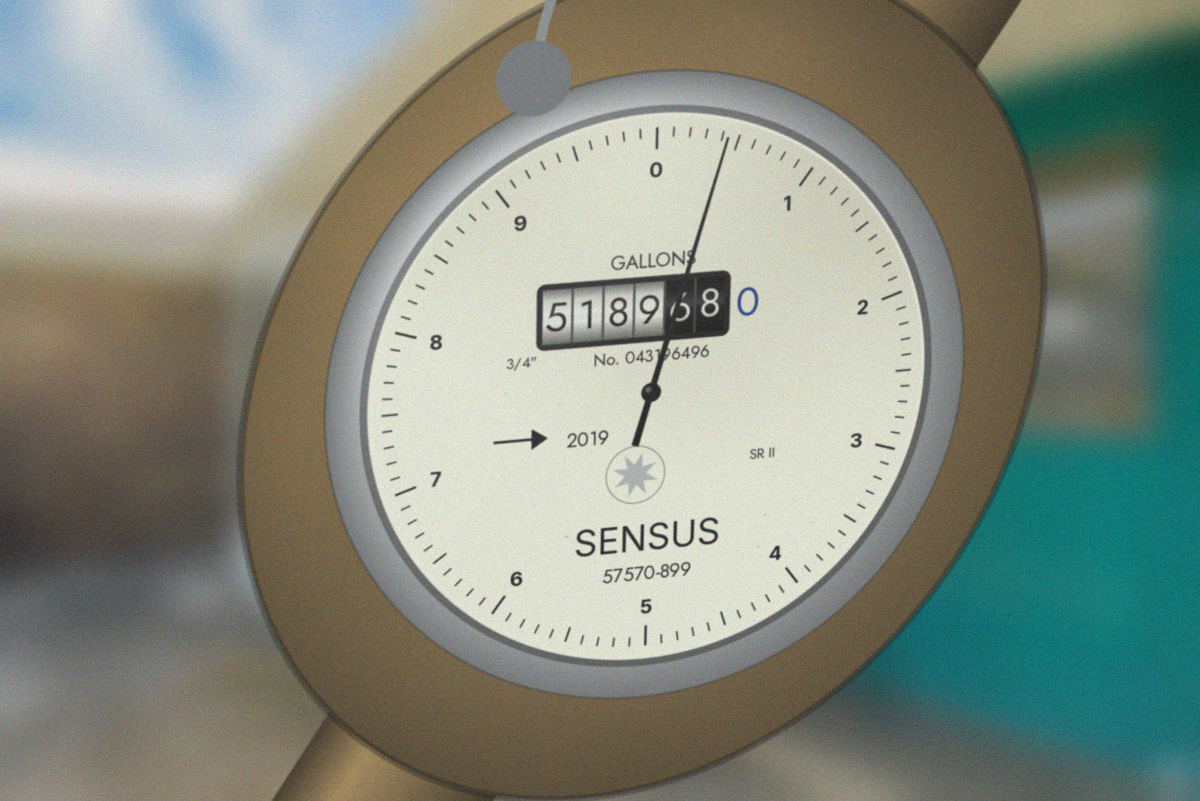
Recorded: 5189680.4 gal
